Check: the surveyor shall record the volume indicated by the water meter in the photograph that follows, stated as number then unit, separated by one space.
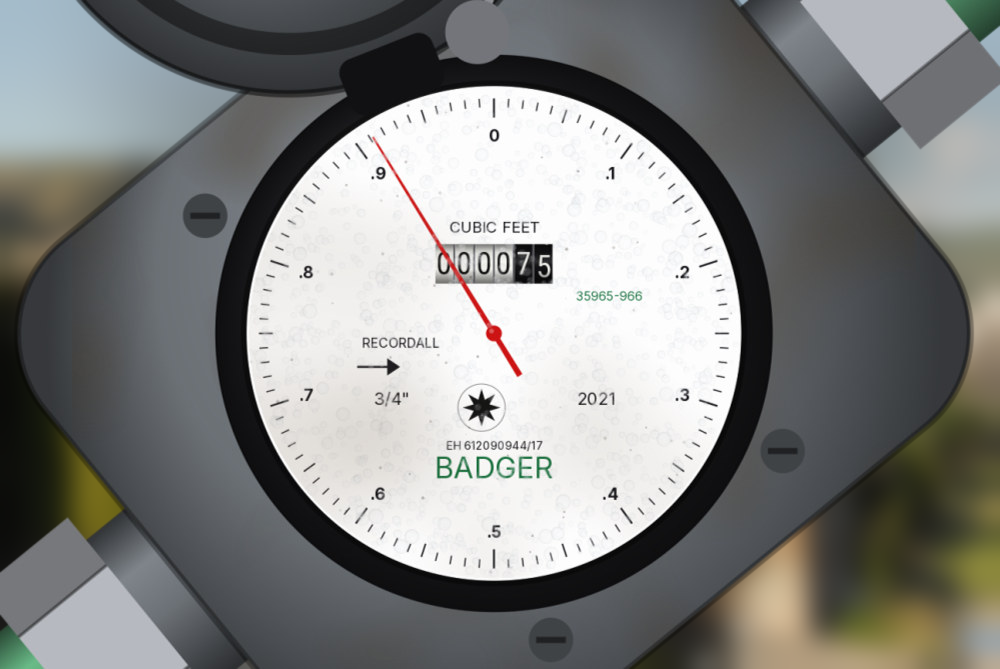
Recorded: 74.91 ft³
